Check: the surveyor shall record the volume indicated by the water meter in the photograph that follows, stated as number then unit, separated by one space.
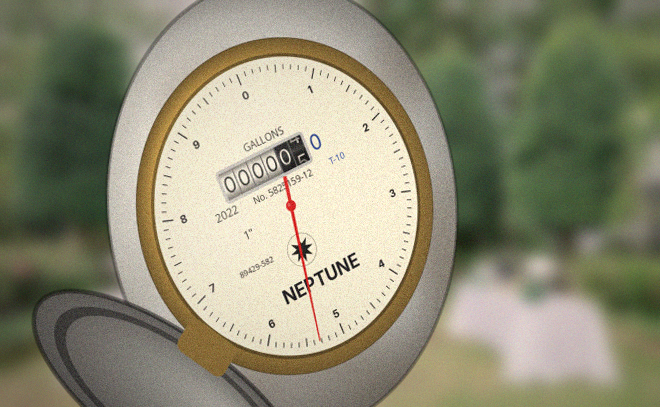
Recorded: 45.3 gal
